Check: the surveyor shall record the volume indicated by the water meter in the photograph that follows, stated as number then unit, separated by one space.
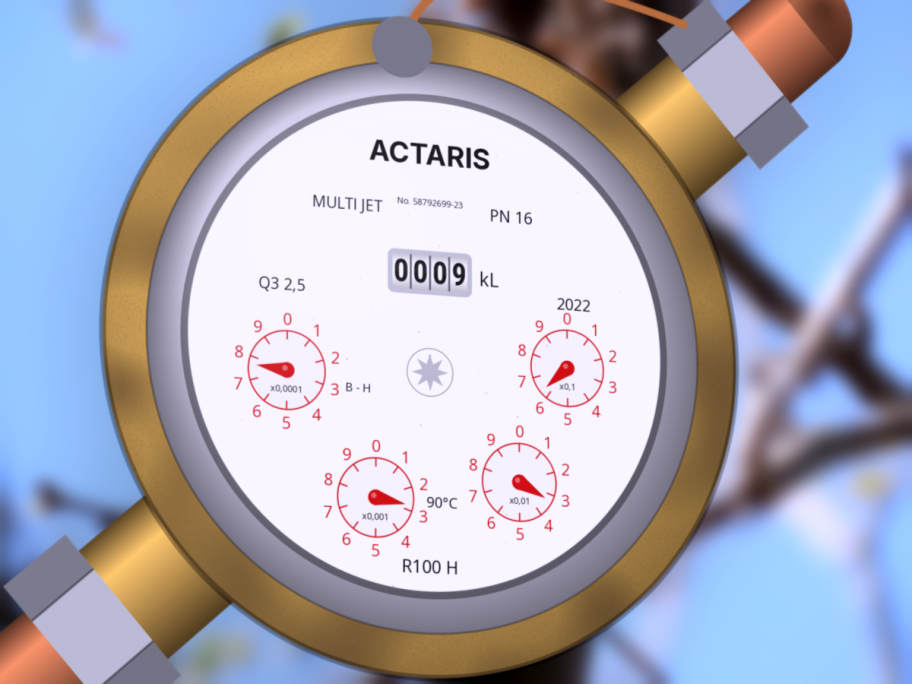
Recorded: 9.6327 kL
